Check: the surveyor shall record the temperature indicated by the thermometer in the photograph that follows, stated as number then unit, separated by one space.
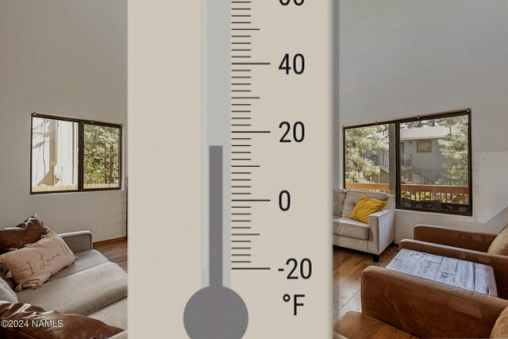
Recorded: 16 °F
